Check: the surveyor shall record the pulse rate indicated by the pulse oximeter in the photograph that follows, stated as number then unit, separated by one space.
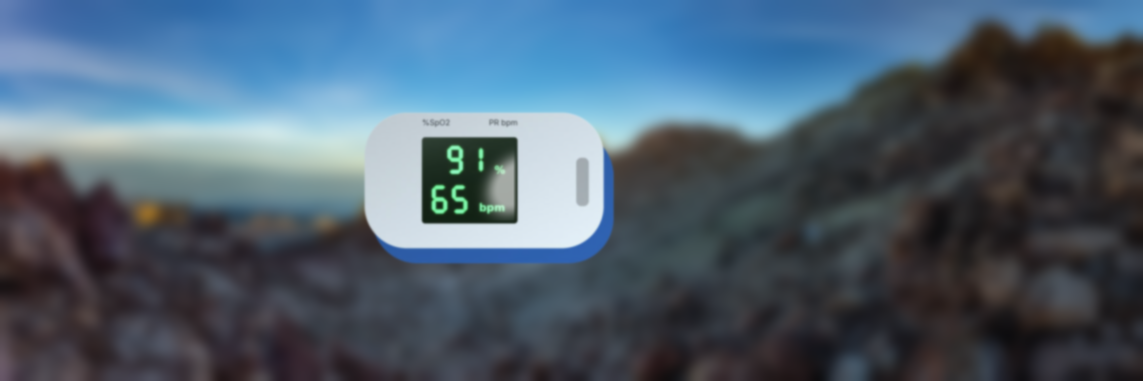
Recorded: 65 bpm
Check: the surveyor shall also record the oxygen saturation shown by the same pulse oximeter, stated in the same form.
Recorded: 91 %
